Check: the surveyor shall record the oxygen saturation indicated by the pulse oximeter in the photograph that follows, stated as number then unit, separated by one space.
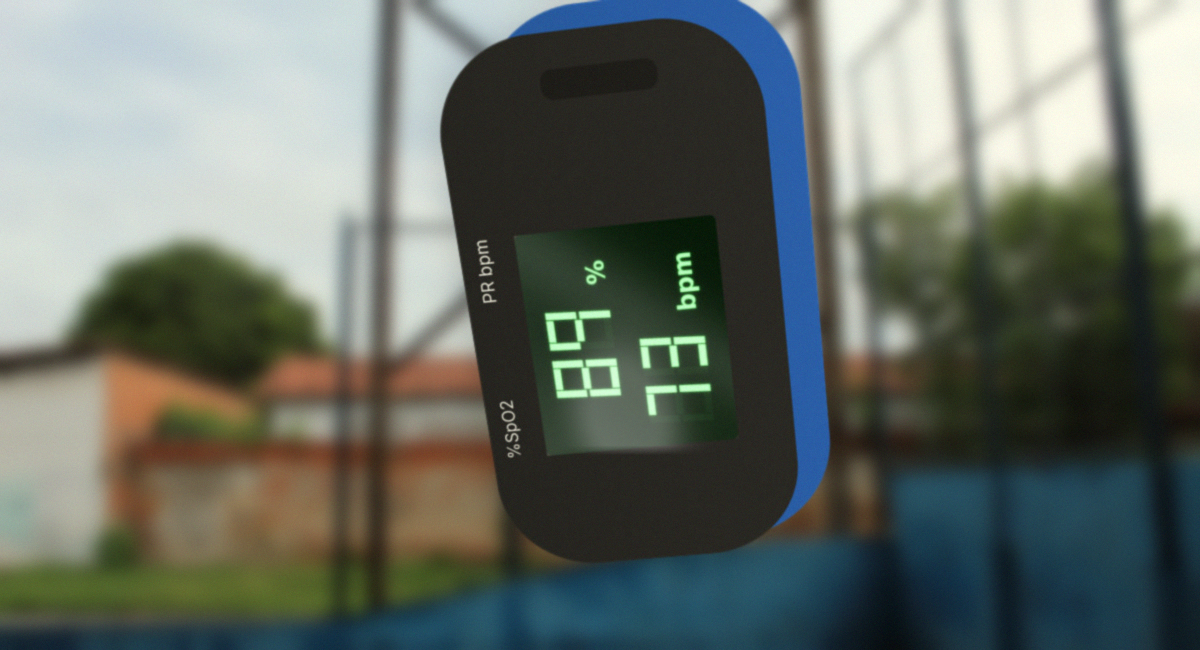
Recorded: 89 %
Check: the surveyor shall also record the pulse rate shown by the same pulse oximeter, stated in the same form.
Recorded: 73 bpm
